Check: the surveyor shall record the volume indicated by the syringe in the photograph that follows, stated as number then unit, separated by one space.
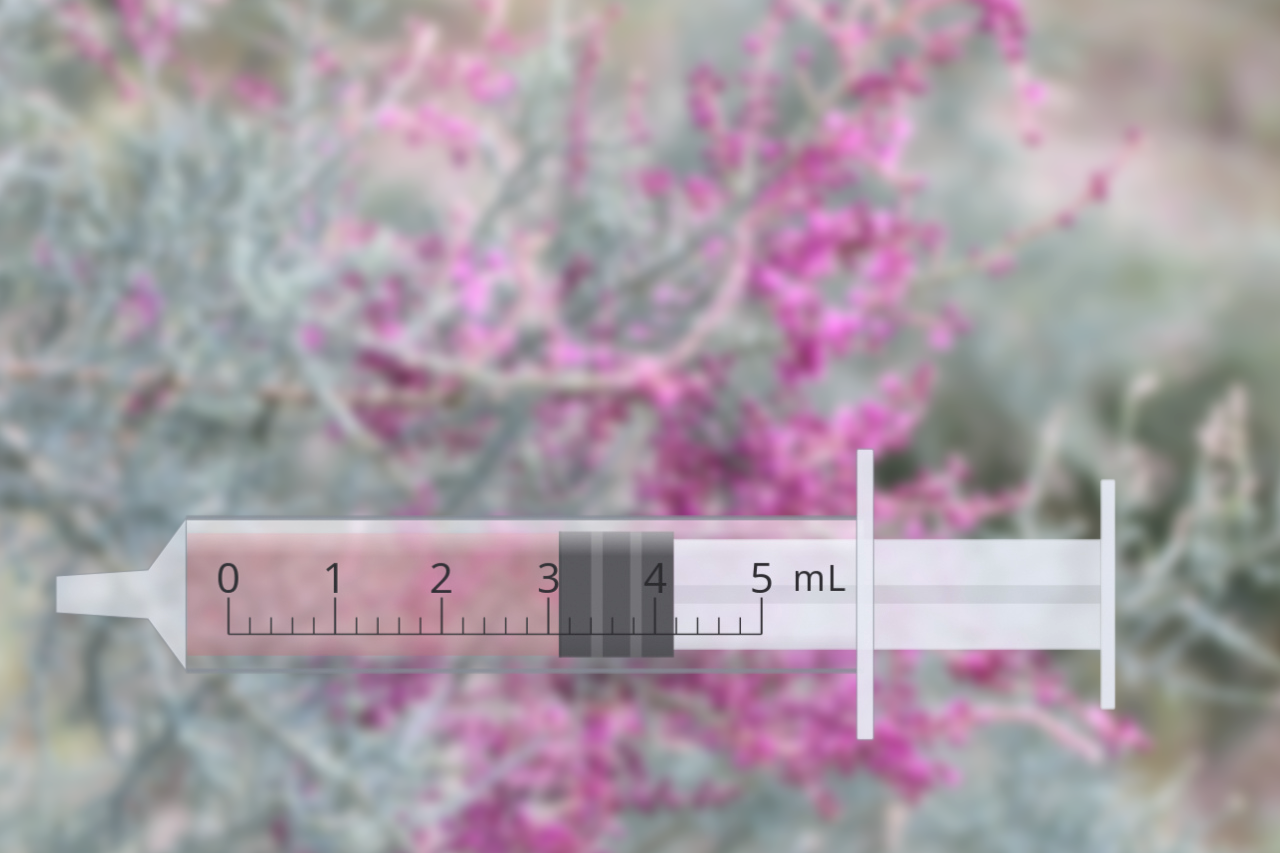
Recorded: 3.1 mL
